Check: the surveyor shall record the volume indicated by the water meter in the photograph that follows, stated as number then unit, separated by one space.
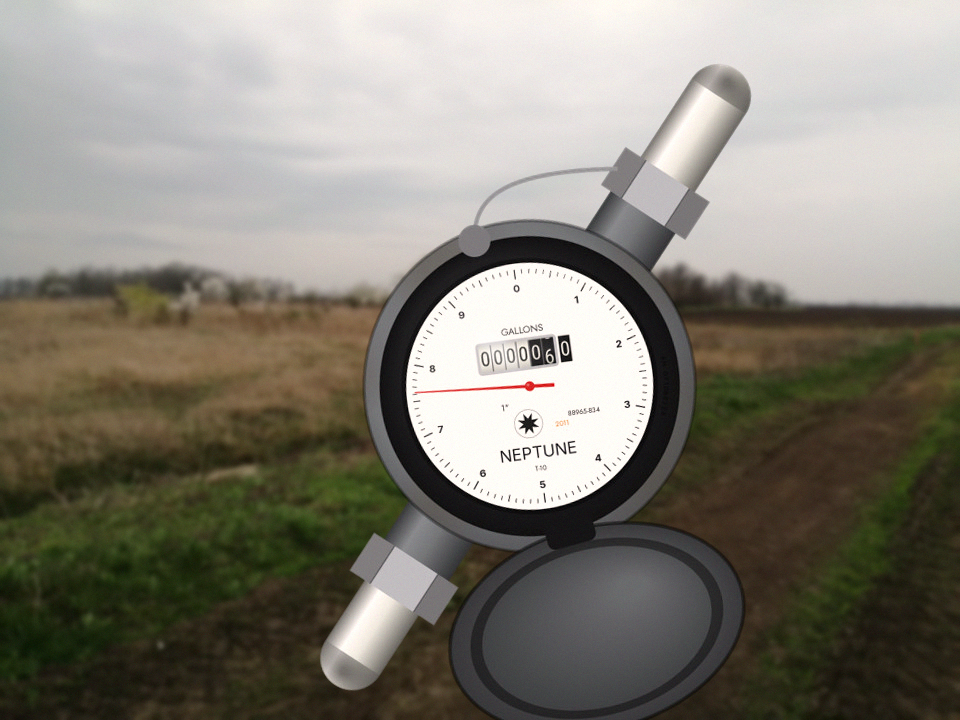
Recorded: 57.6 gal
